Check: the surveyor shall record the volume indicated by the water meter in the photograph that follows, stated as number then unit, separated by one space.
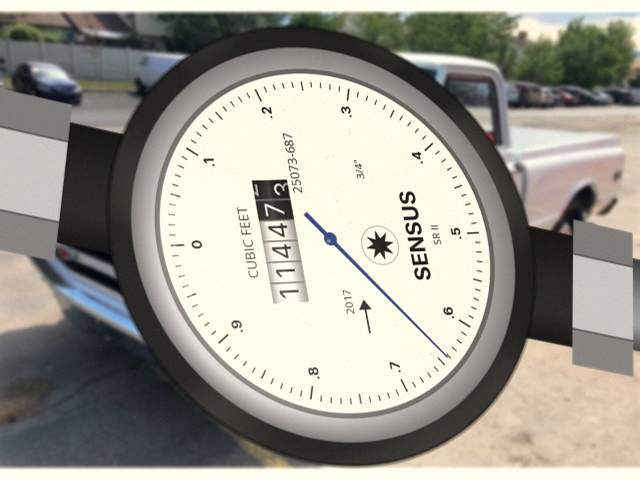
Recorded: 114472.64 ft³
